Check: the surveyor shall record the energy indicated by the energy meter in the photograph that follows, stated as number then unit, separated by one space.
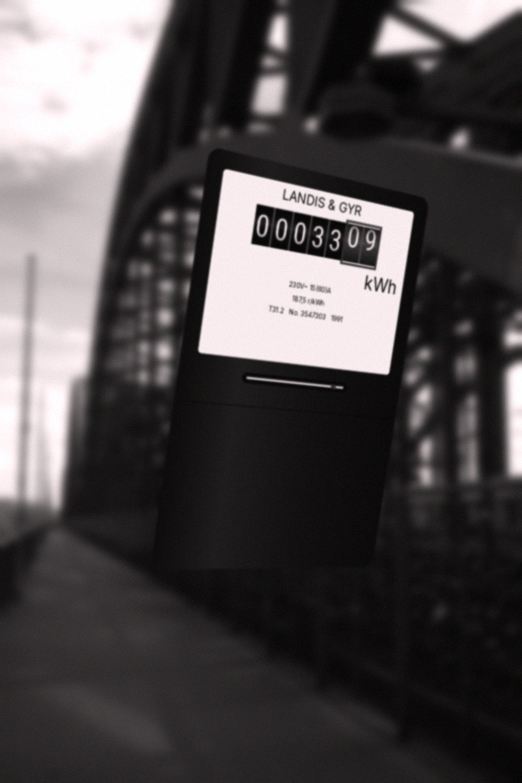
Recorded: 33.09 kWh
